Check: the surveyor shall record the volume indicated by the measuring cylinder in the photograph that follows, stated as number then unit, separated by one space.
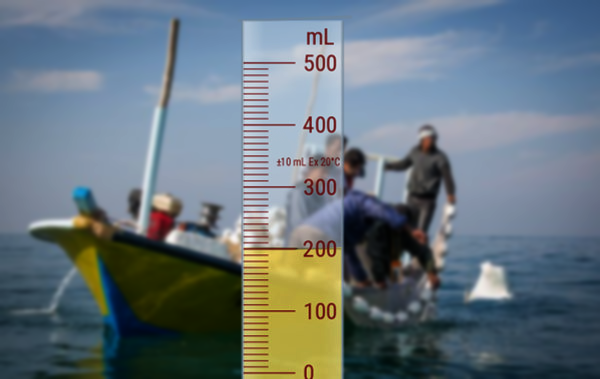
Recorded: 200 mL
